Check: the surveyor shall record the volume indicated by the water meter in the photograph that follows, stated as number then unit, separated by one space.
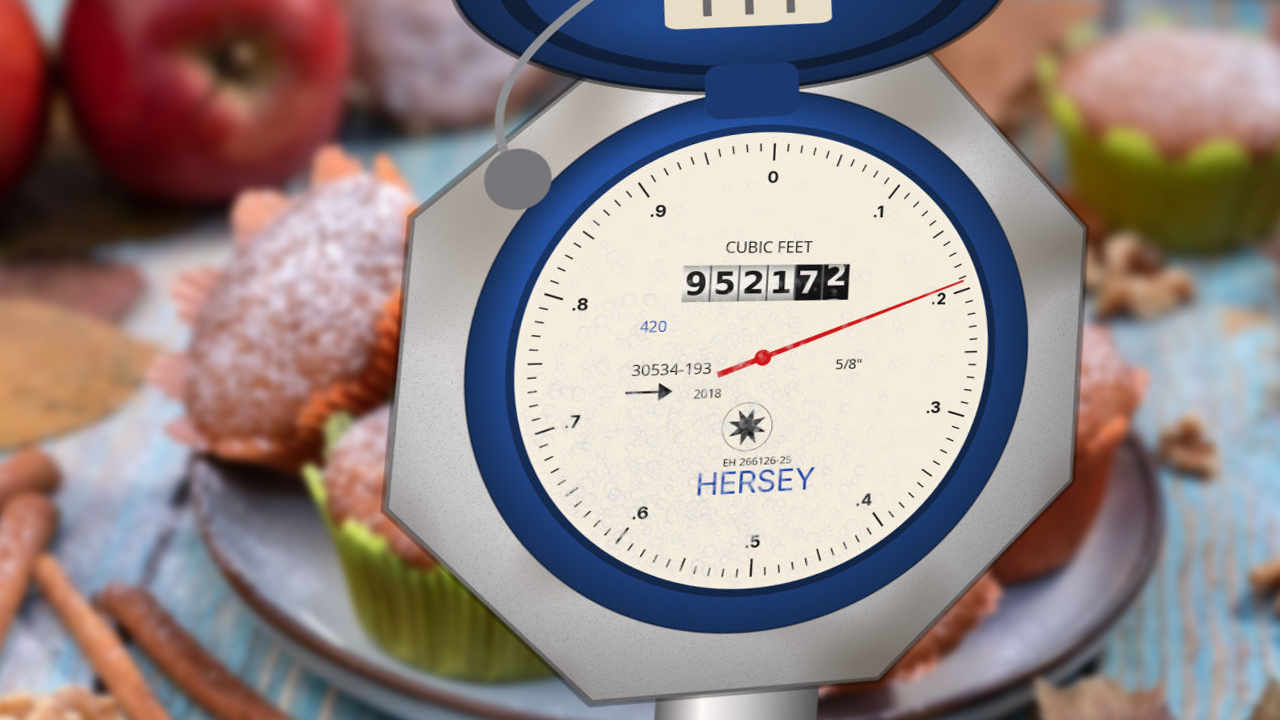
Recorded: 952172.19 ft³
